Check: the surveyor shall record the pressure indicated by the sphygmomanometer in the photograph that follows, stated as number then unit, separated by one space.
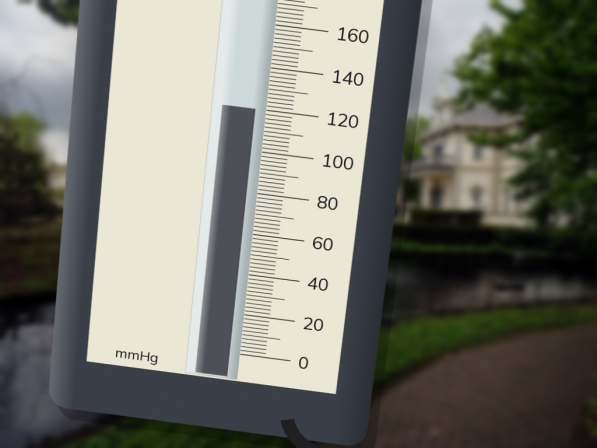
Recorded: 120 mmHg
